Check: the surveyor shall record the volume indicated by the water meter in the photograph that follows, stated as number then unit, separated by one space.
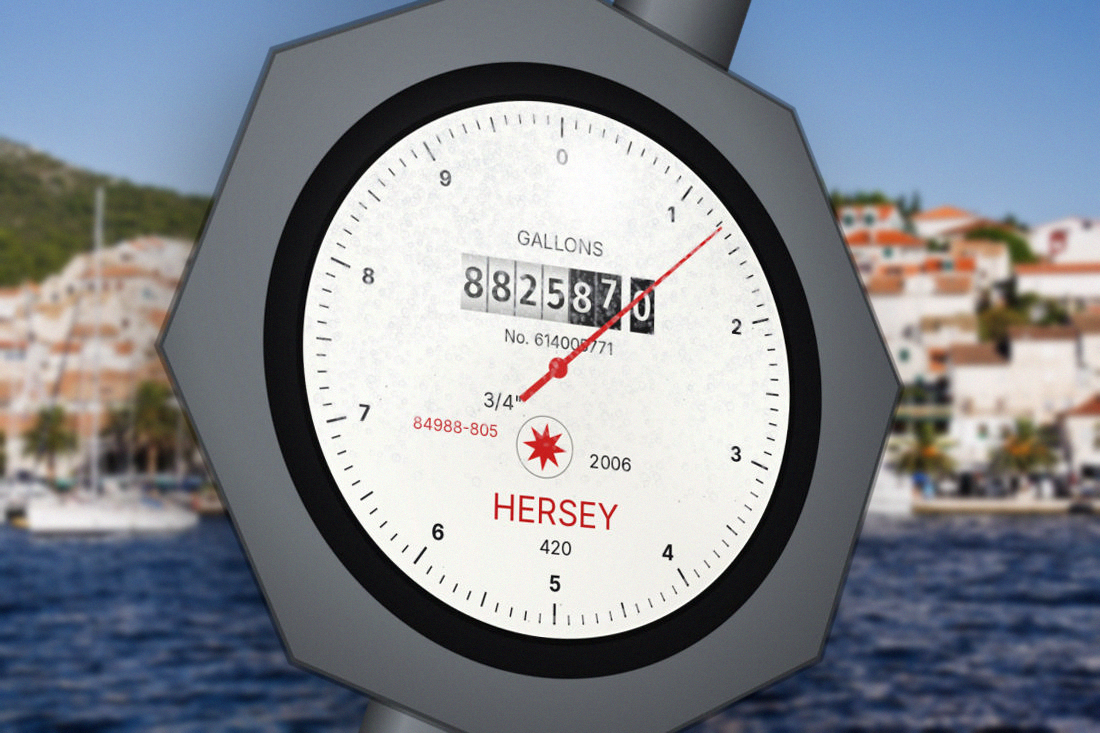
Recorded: 8825871.3 gal
